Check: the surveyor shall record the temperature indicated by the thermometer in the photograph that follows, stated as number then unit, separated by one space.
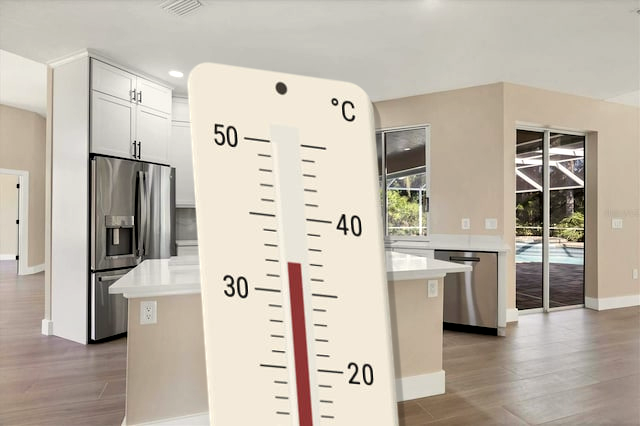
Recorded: 34 °C
